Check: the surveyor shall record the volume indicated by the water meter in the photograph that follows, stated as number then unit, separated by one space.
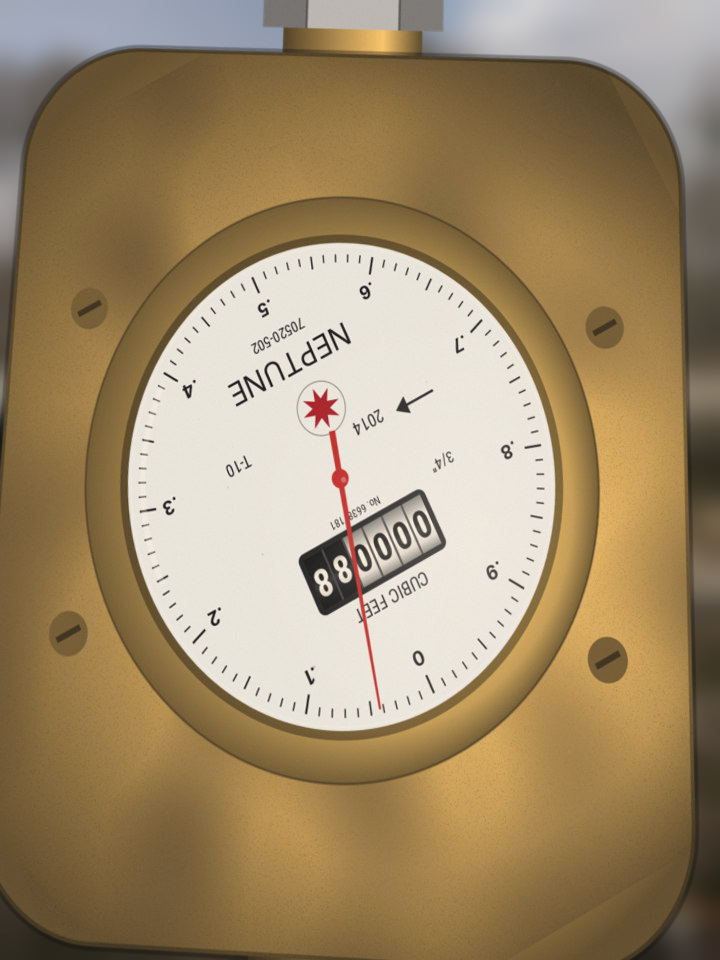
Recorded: 88.04 ft³
